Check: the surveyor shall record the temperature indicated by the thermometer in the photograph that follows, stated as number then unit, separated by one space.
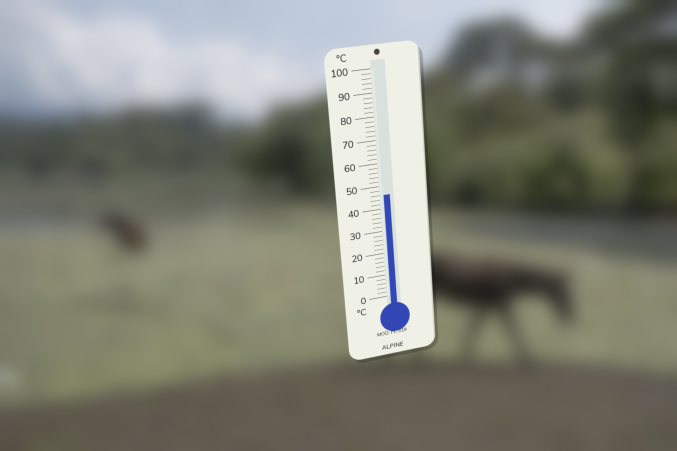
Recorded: 46 °C
